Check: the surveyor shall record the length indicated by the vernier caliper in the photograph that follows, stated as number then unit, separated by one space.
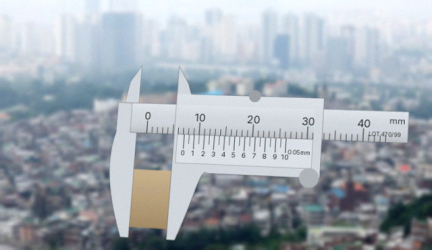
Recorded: 7.2 mm
